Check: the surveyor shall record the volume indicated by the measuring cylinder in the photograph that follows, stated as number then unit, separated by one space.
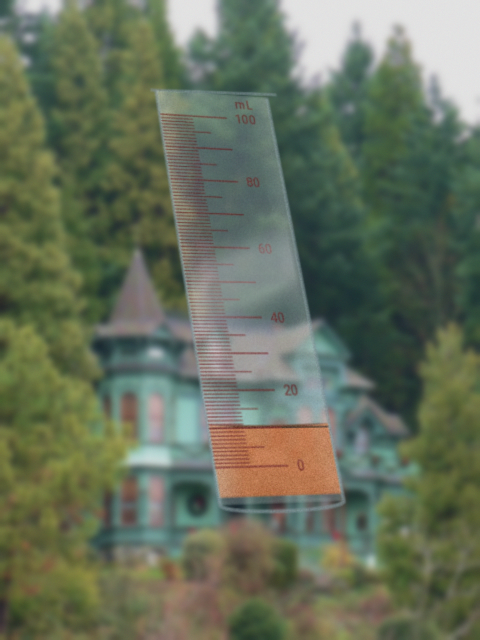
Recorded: 10 mL
